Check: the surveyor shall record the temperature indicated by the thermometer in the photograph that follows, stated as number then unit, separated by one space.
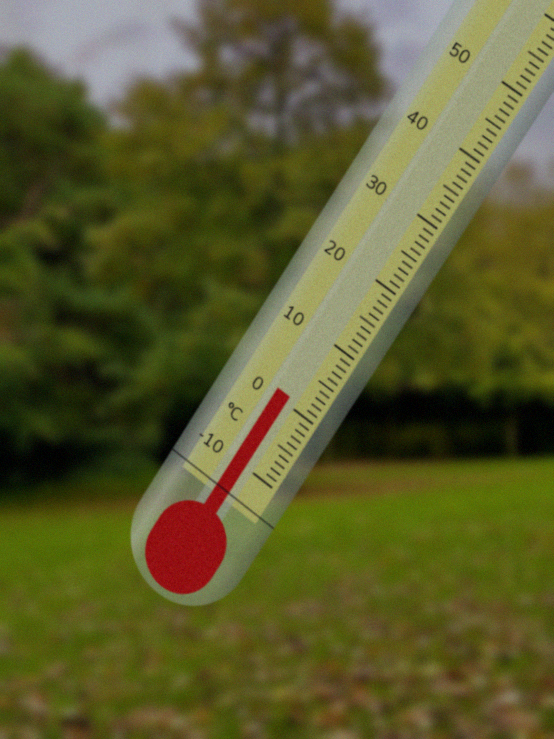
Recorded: 1 °C
